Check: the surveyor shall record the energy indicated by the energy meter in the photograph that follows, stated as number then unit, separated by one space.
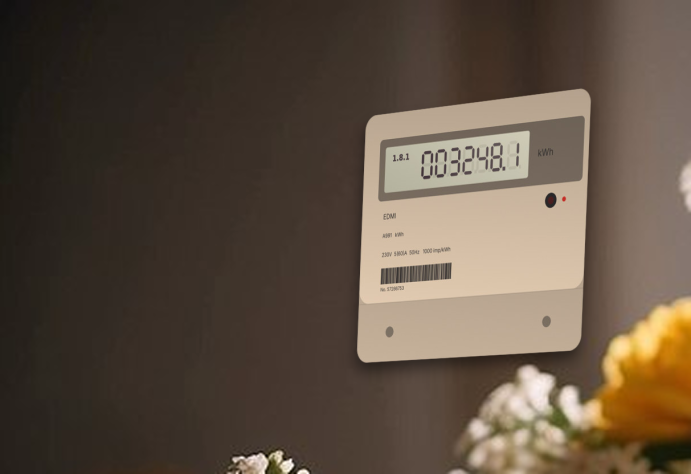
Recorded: 3248.1 kWh
